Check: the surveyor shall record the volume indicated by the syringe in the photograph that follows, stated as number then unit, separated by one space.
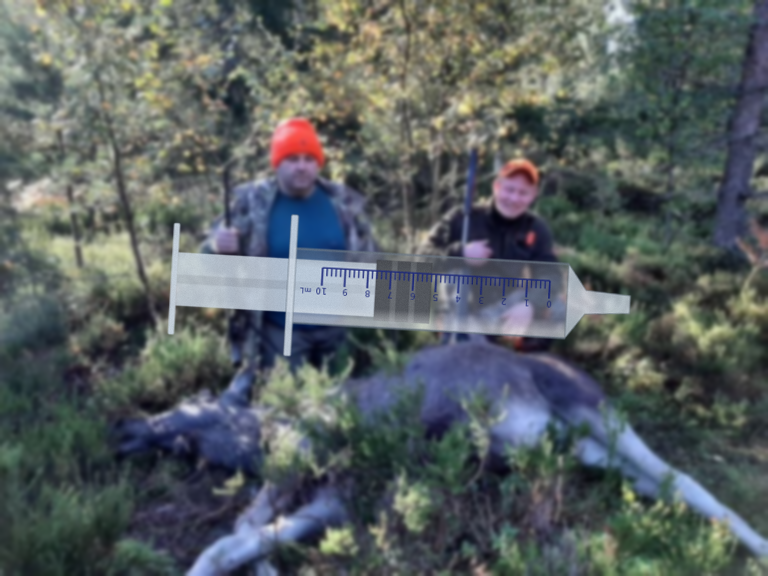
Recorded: 5.2 mL
